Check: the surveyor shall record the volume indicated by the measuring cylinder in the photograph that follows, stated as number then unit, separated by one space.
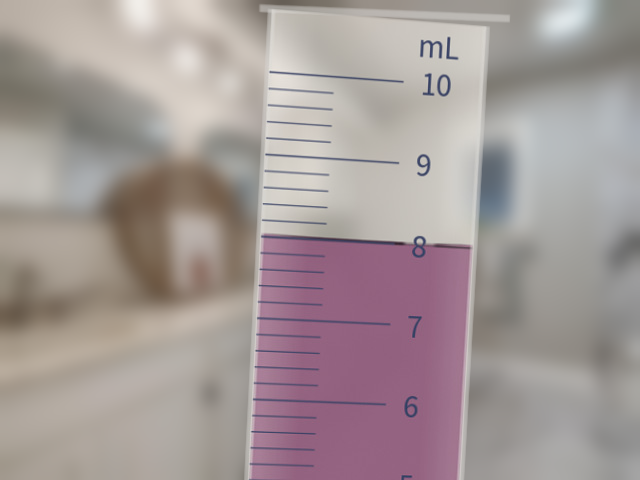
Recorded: 8 mL
